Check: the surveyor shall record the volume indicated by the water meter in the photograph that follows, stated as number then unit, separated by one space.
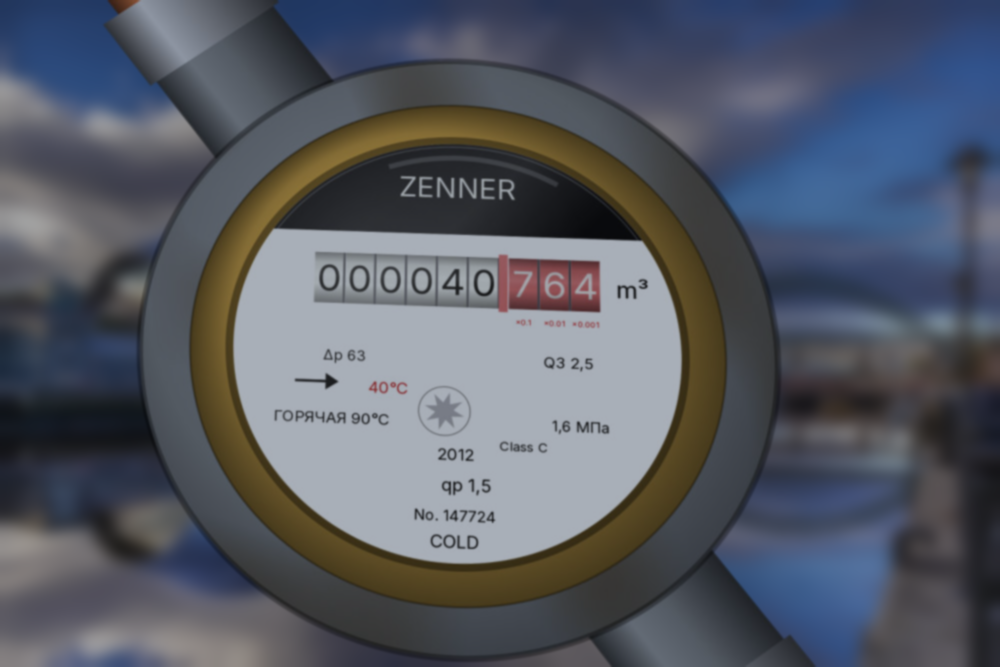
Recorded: 40.764 m³
